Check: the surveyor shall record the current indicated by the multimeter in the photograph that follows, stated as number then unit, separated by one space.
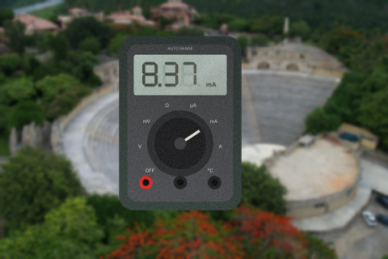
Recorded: 8.37 mA
